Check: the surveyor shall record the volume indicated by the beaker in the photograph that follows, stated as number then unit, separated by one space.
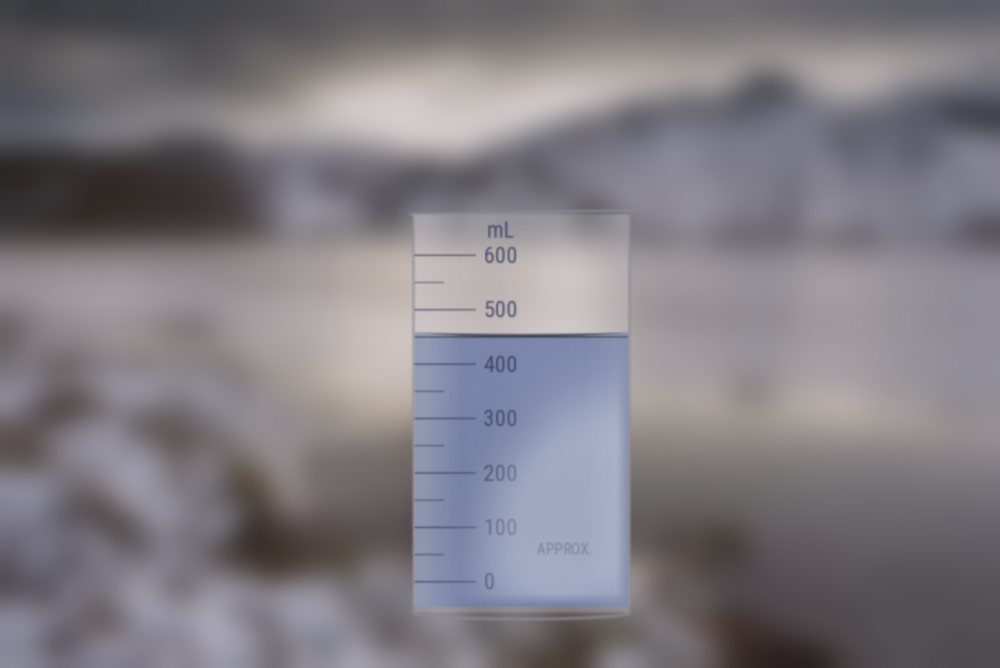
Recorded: 450 mL
